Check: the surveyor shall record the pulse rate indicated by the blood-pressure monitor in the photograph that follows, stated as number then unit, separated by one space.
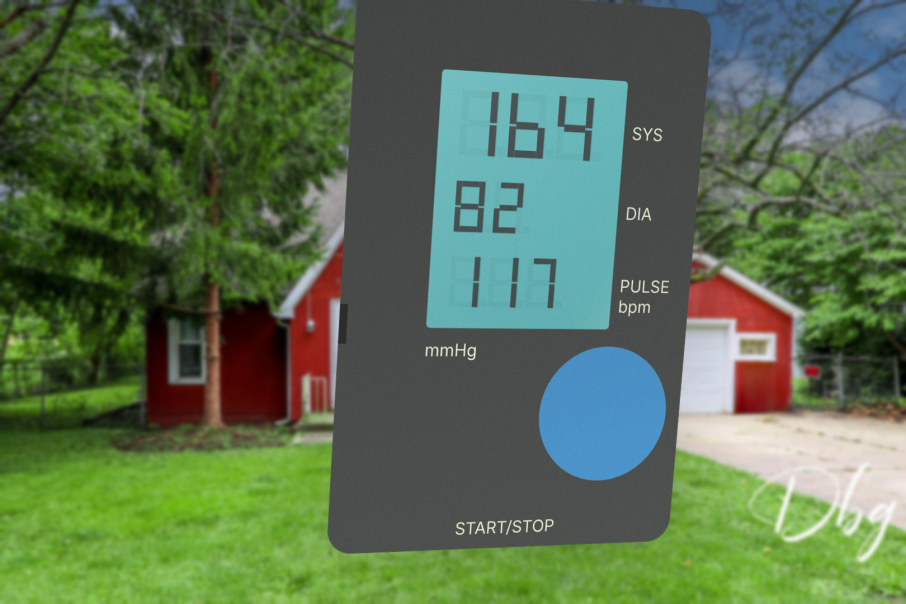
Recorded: 117 bpm
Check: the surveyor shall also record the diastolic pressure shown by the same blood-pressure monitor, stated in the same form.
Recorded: 82 mmHg
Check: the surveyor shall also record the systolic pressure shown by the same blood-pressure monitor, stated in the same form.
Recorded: 164 mmHg
